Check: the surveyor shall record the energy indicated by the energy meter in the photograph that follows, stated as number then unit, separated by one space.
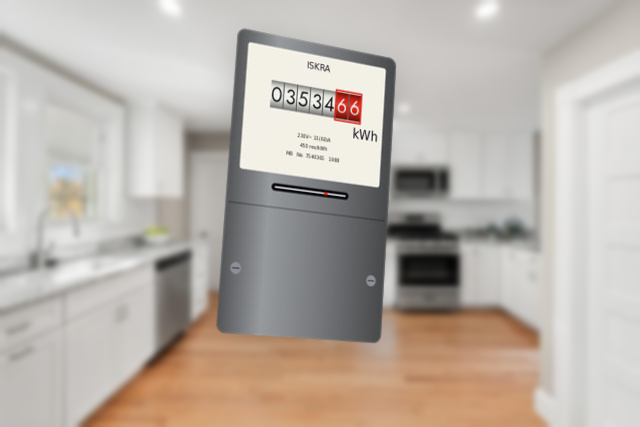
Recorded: 3534.66 kWh
